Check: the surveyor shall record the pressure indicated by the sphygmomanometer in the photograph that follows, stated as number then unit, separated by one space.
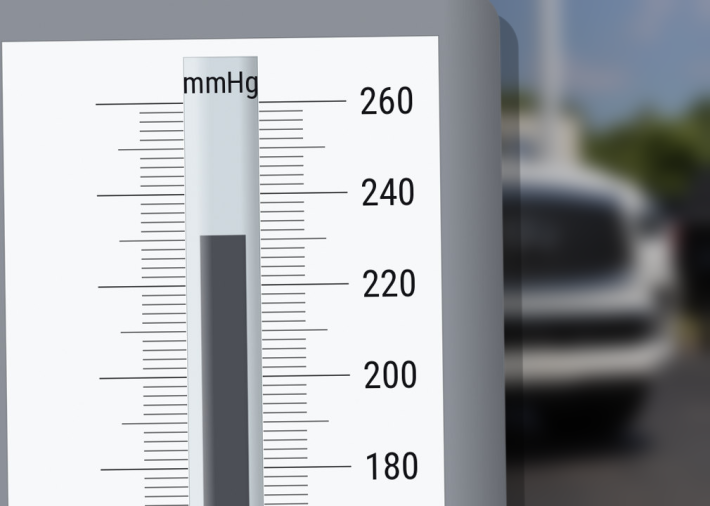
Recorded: 231 mmHg
